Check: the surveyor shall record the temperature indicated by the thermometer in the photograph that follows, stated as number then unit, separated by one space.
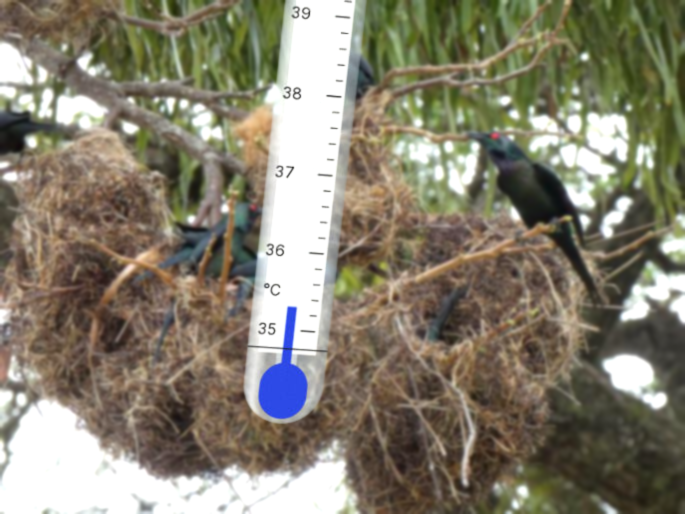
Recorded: 35.3 °C
